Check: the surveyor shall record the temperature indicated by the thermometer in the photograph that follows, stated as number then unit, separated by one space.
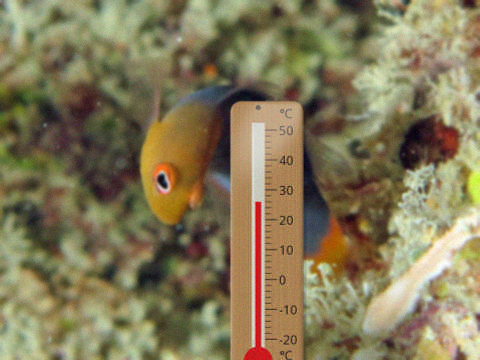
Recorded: 26 °C
